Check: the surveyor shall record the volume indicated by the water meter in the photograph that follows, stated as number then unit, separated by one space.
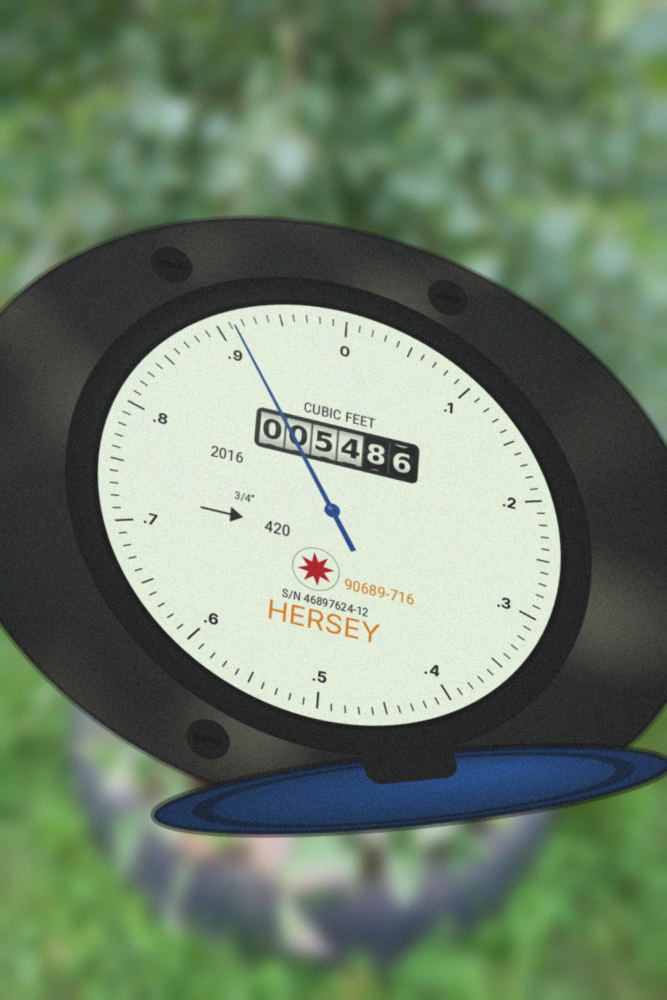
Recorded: 5485.91 ft³
